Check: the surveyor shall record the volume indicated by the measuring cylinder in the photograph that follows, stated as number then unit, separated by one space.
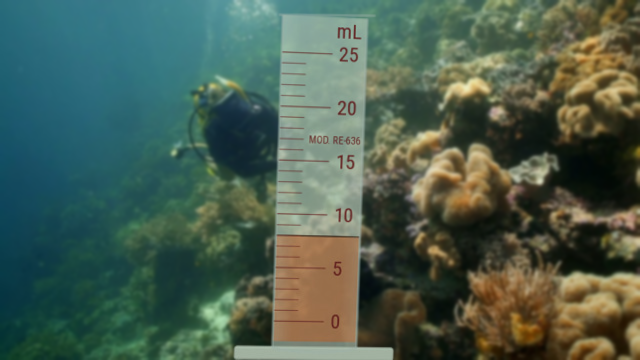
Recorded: 8 mL
